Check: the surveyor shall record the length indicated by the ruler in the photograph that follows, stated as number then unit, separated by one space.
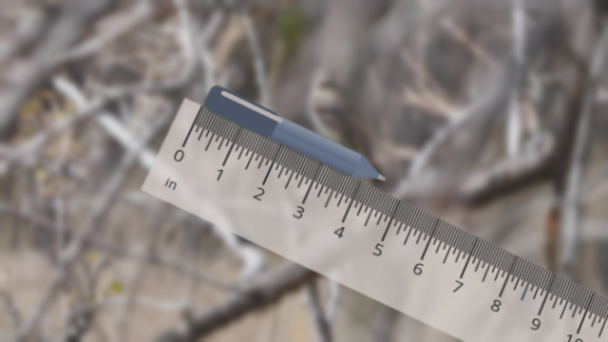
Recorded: 4.5 in
